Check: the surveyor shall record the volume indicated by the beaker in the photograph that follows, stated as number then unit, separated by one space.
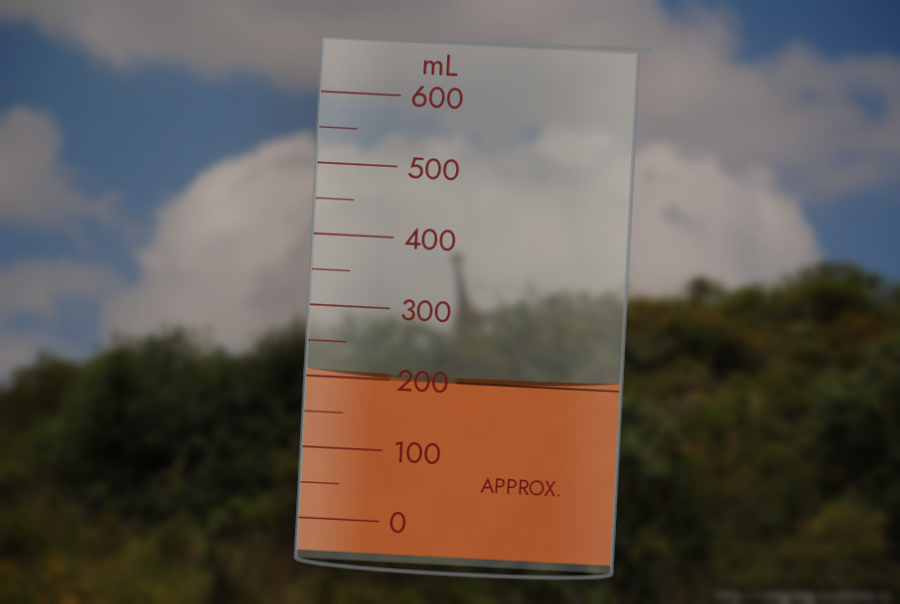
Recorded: 200 mL
